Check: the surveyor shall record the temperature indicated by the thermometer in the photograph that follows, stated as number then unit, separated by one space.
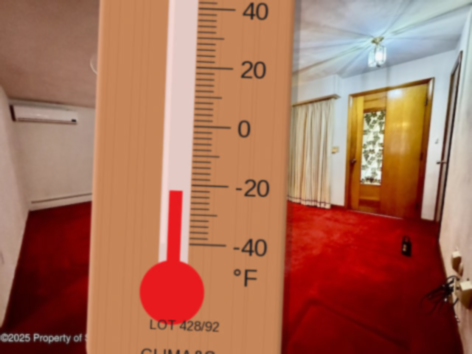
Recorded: -22 °F
